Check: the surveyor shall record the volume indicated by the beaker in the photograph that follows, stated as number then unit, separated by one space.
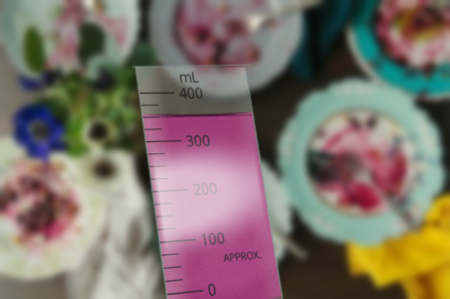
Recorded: 350 mL
